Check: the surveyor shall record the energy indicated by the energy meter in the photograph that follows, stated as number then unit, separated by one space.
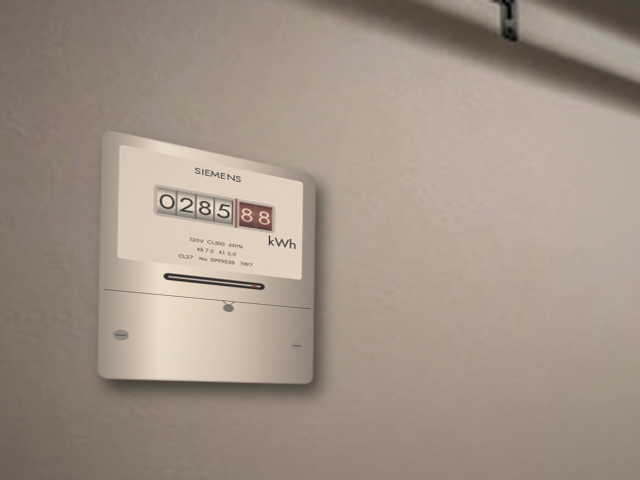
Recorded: 285.88 kWh
